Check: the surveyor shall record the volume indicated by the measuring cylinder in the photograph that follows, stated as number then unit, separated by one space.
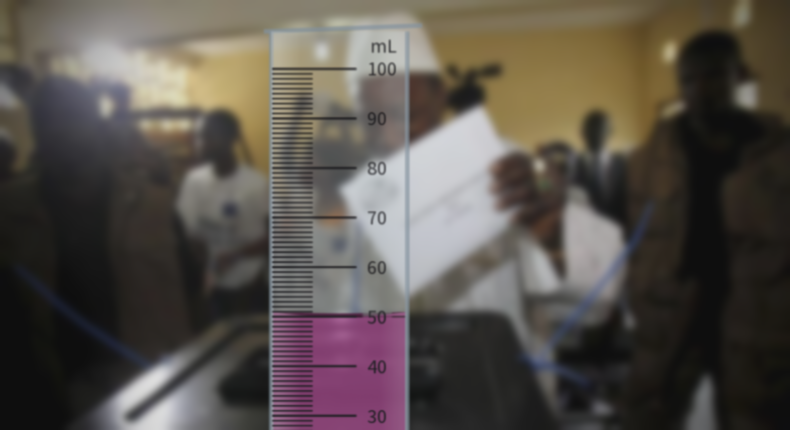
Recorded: 50 mL
